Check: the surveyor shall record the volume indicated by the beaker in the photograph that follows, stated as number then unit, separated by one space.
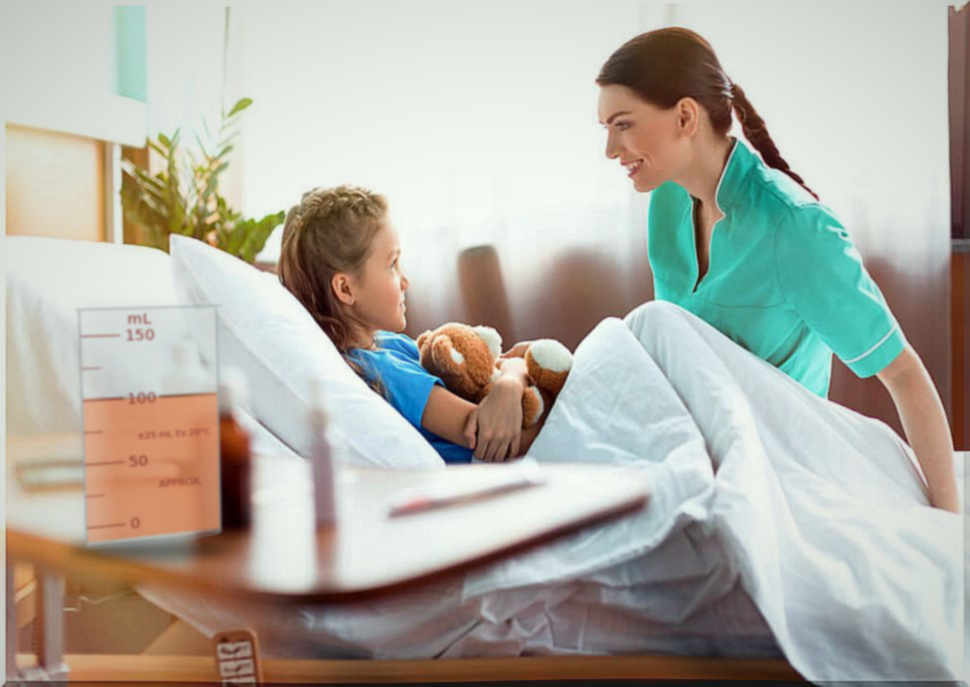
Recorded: 100 mL
